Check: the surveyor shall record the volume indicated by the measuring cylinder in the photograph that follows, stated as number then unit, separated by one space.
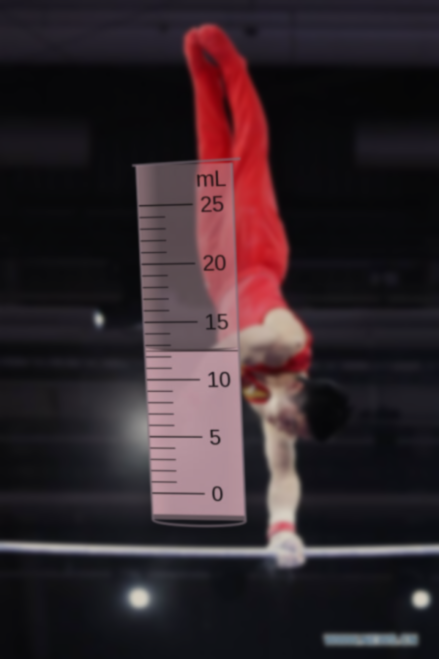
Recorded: 12.5 mL
